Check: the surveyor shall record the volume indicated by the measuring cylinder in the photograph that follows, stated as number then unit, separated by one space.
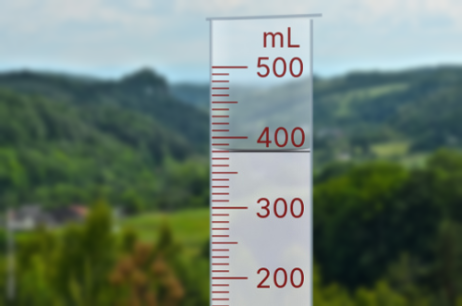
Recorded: 380 mL
